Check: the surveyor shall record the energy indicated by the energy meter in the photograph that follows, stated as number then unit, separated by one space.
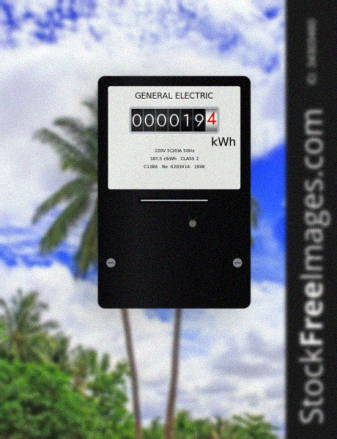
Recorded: 19.4 kWh
